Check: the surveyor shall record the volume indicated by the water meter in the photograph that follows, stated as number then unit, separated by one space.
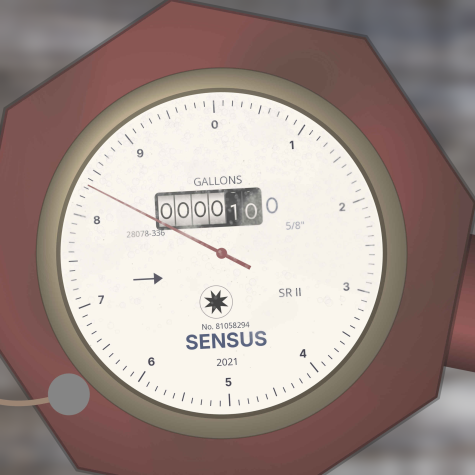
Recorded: 98.3 gal
